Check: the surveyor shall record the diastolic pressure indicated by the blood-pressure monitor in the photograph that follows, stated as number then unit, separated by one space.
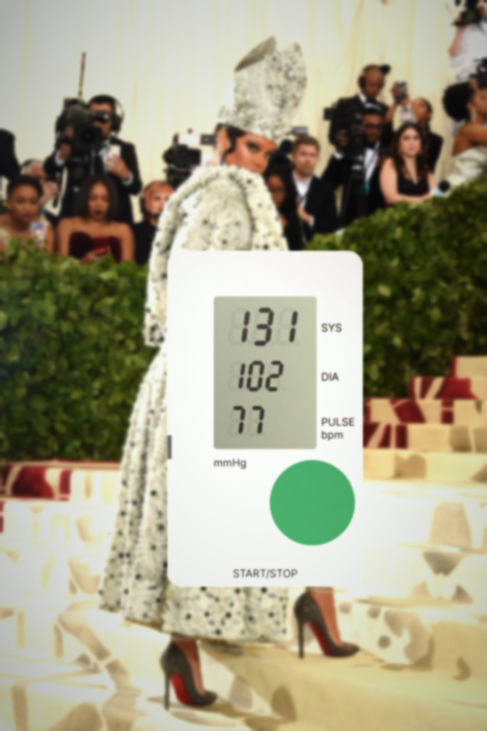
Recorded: 102 mmHg
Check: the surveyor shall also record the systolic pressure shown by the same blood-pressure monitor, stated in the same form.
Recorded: 131 mmHg
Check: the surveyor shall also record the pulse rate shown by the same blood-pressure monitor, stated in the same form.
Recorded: 77 bpm
